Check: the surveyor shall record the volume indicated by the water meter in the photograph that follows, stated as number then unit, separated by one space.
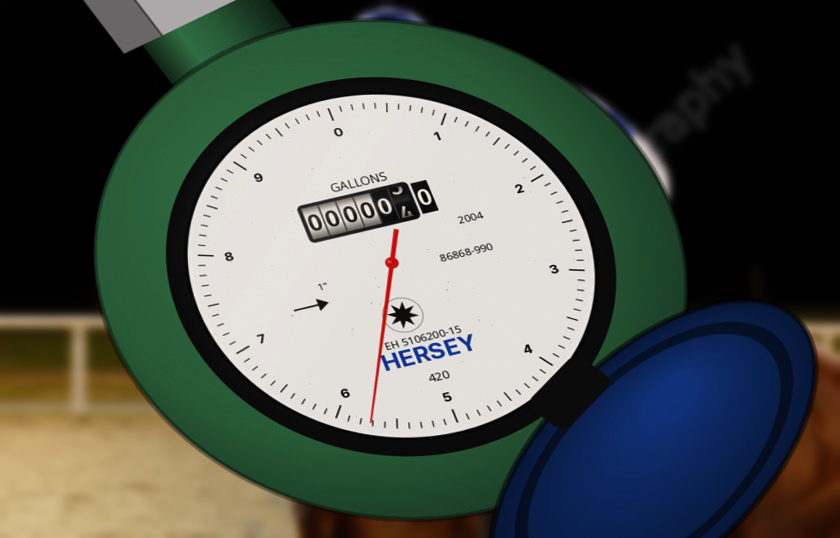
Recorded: 35.7 gal
